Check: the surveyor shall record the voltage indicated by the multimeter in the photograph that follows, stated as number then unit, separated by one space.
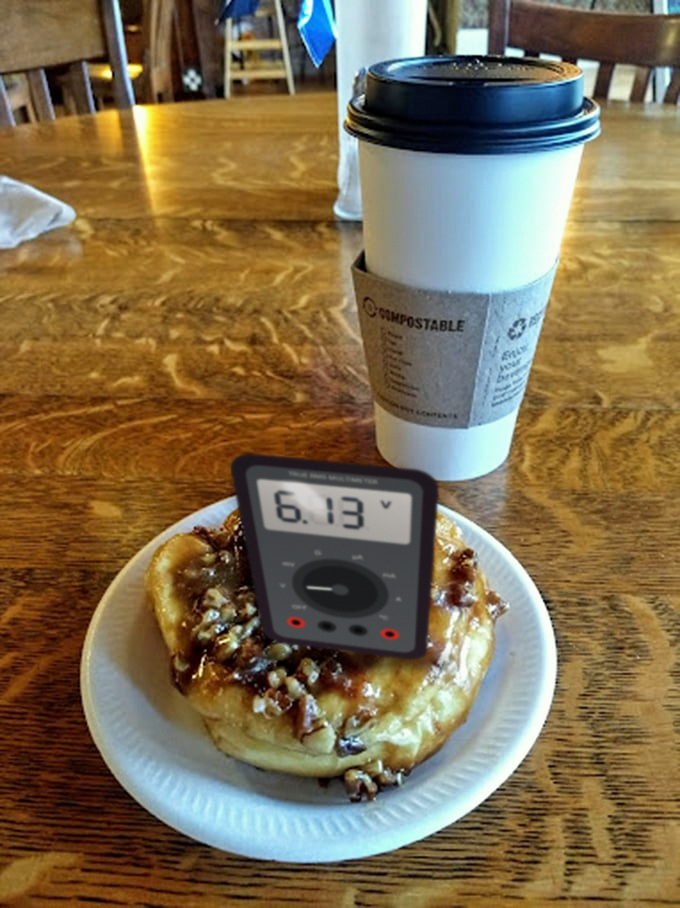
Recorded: 6.13 V
